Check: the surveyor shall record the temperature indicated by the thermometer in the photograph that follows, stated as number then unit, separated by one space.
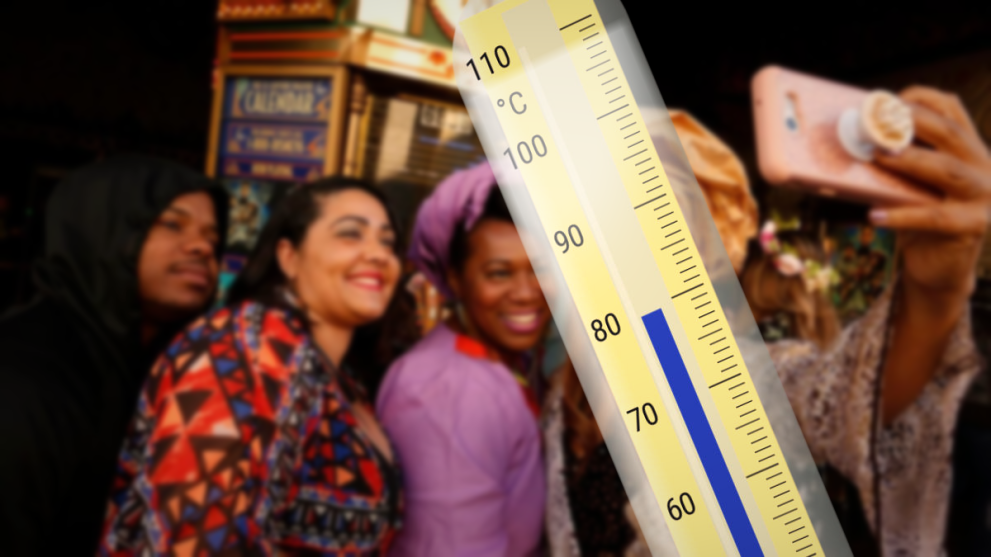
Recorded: 79.5 °C
